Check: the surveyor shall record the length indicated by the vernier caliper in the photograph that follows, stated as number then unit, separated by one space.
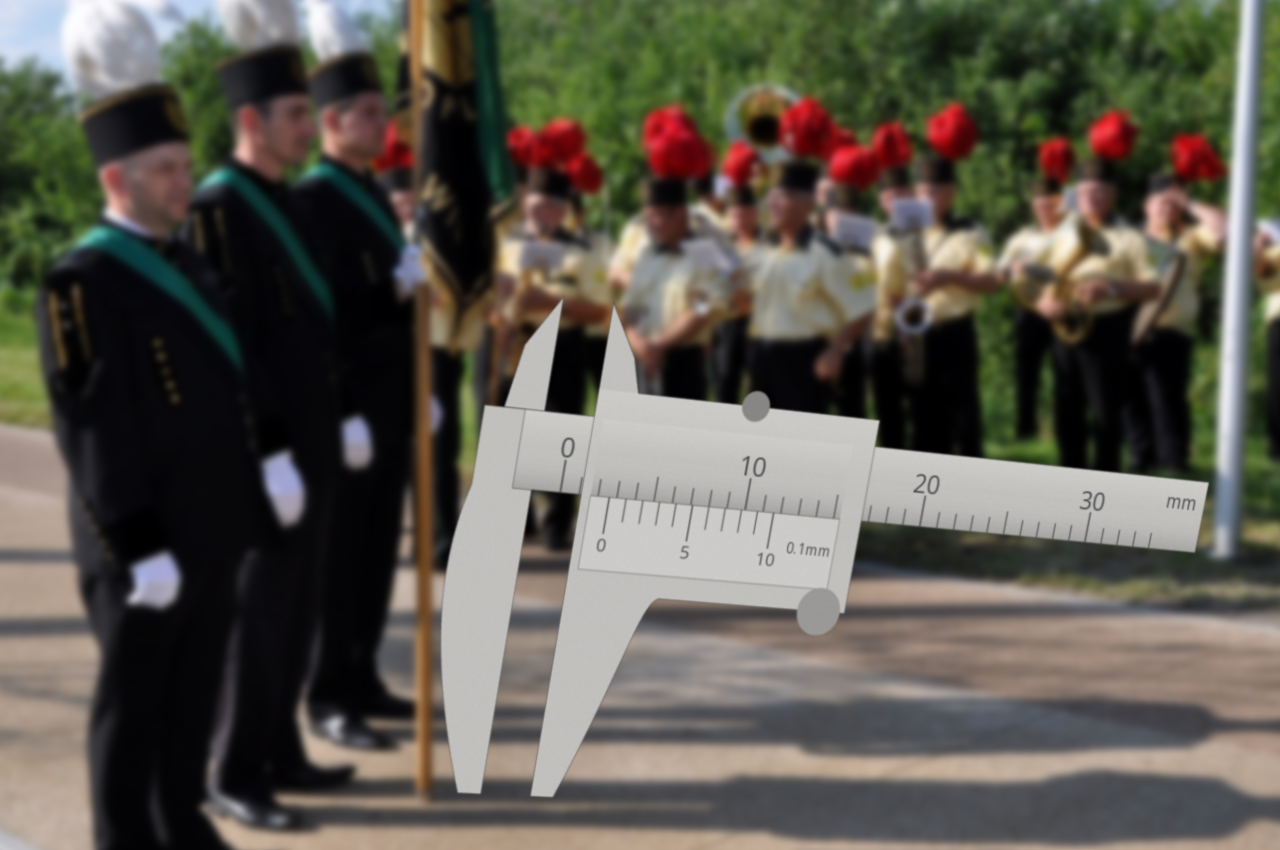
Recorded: 2.6 mm
